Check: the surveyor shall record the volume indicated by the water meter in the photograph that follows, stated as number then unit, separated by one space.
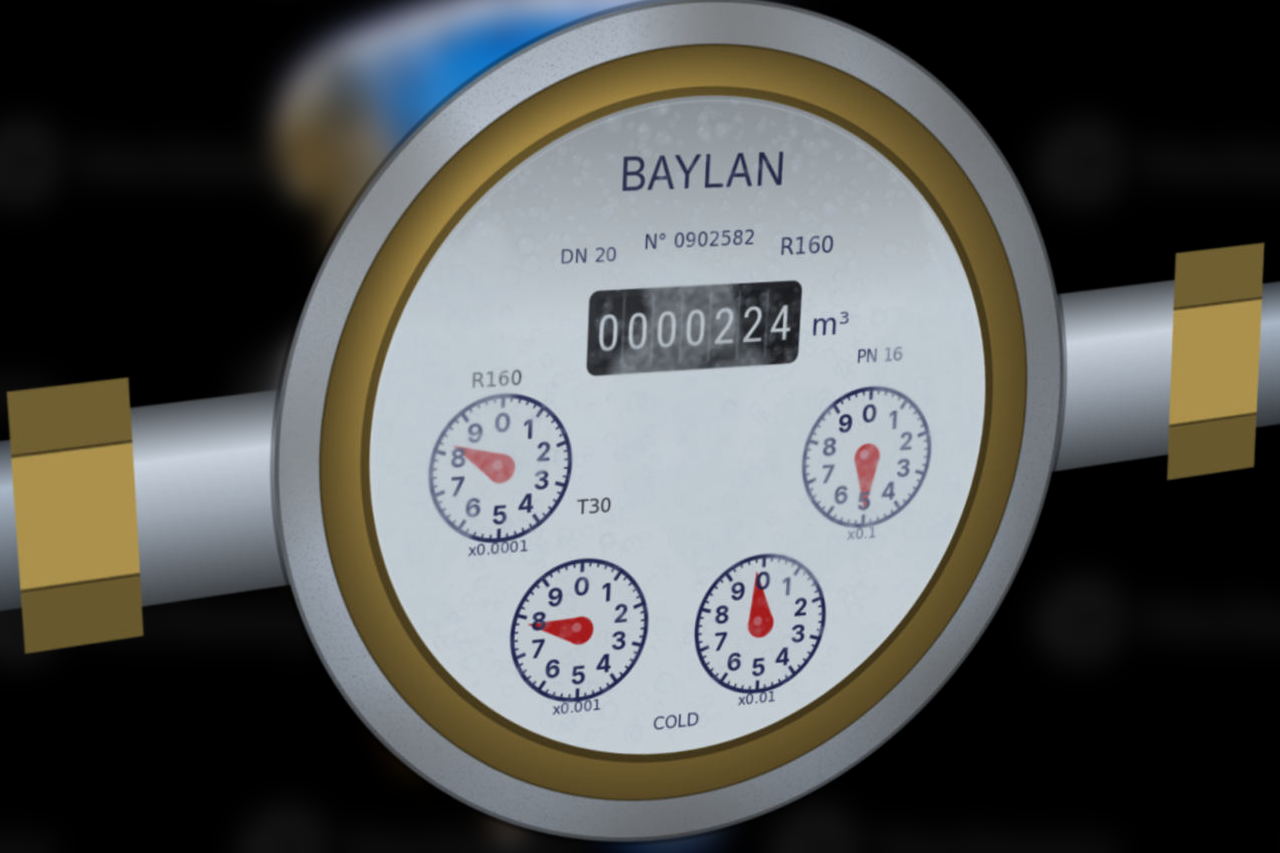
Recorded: 224.4978 m³
